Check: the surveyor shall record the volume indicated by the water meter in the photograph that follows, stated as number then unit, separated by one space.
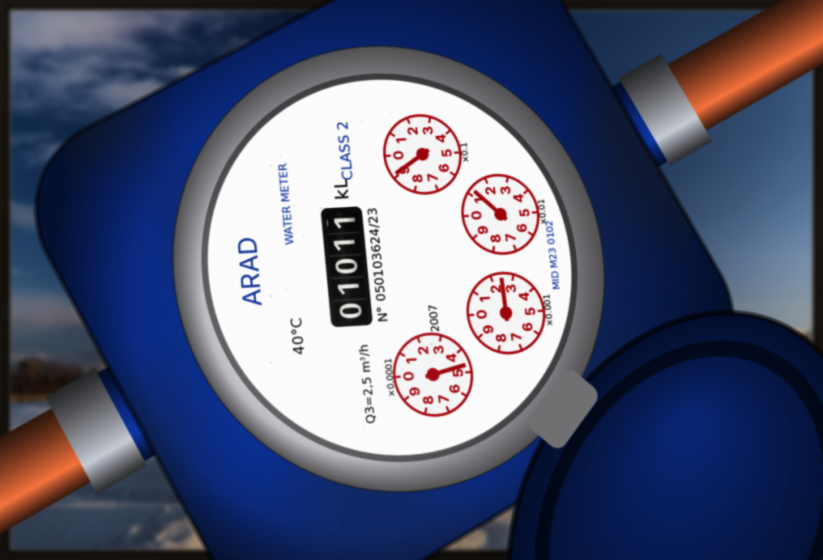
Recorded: 1010.9124 kL
